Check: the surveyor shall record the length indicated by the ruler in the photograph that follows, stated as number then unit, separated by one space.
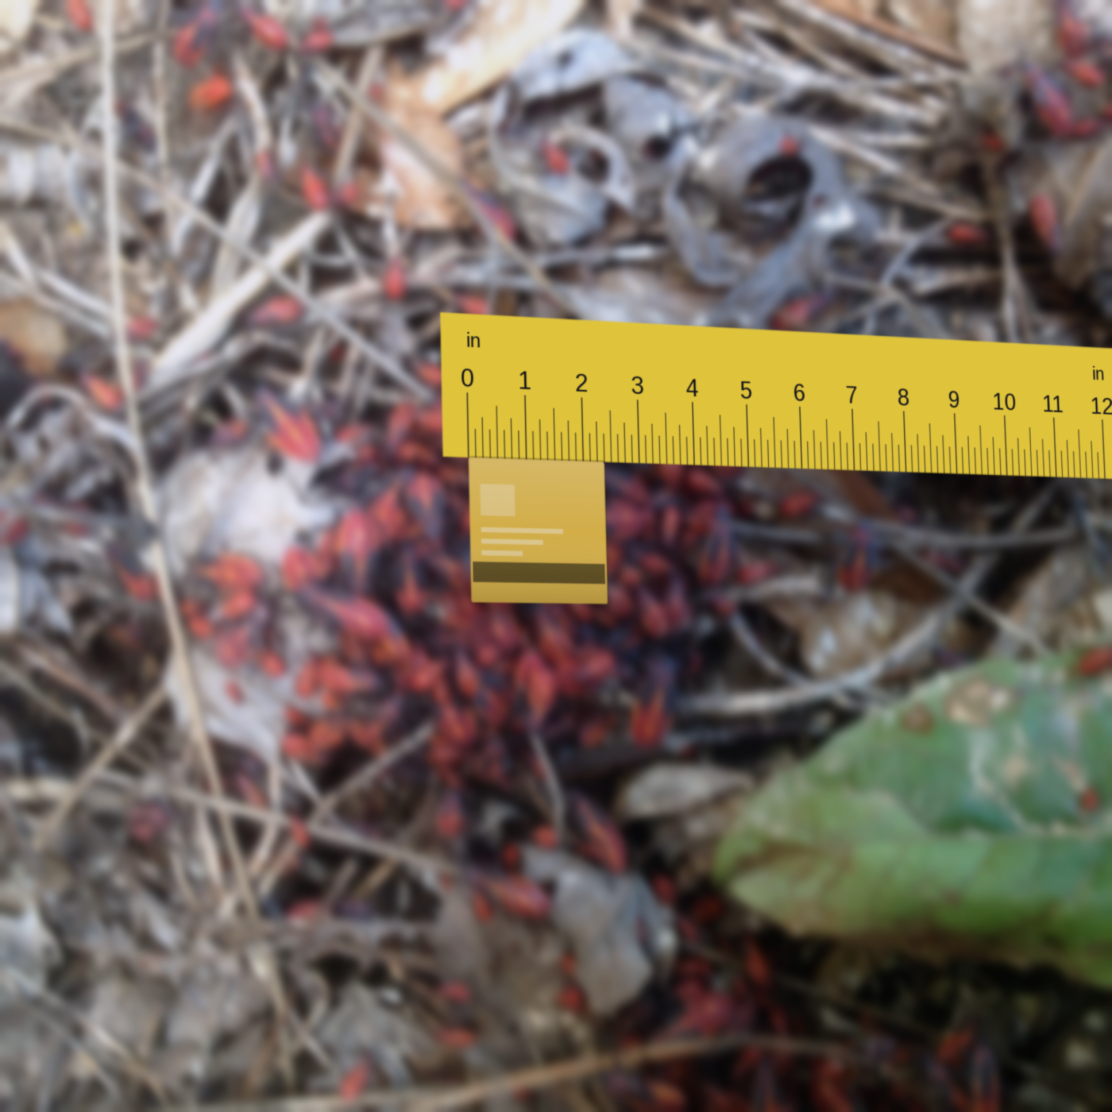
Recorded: 2.375 in
